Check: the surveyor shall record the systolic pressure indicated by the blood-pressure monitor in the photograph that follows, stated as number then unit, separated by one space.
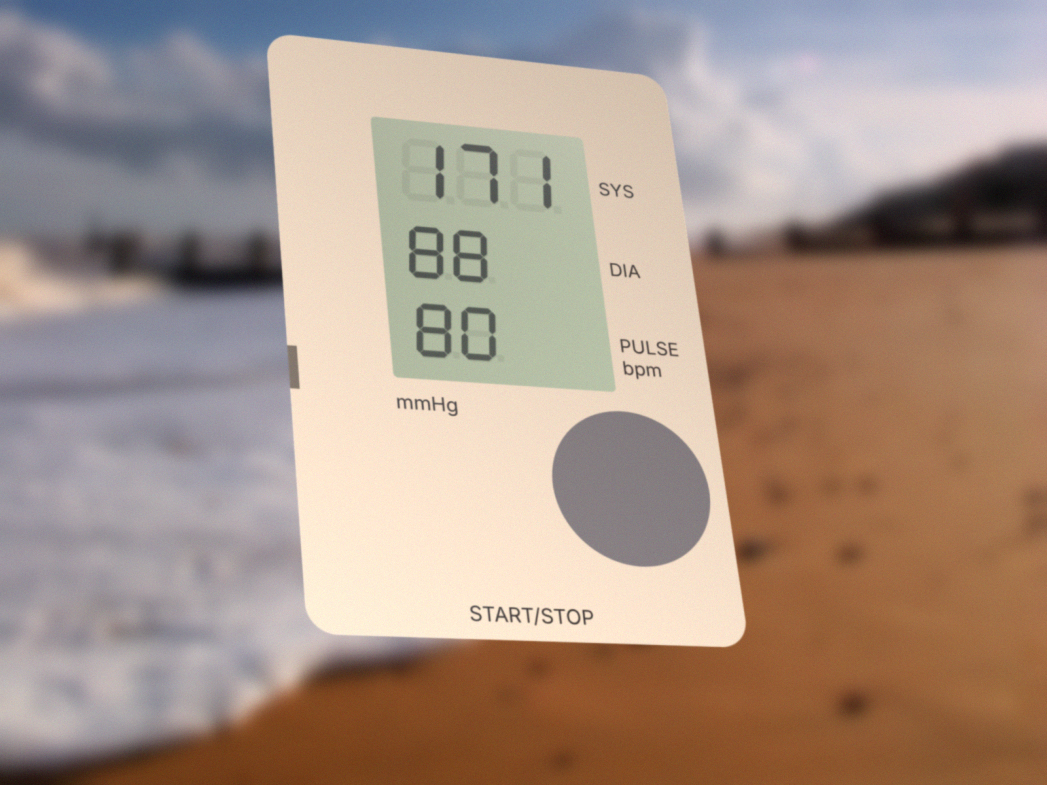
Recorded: 171 mmHg
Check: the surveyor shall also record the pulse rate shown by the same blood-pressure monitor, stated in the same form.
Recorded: 80 bpm
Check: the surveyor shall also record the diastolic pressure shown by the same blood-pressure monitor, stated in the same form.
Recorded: 88 mmHg
